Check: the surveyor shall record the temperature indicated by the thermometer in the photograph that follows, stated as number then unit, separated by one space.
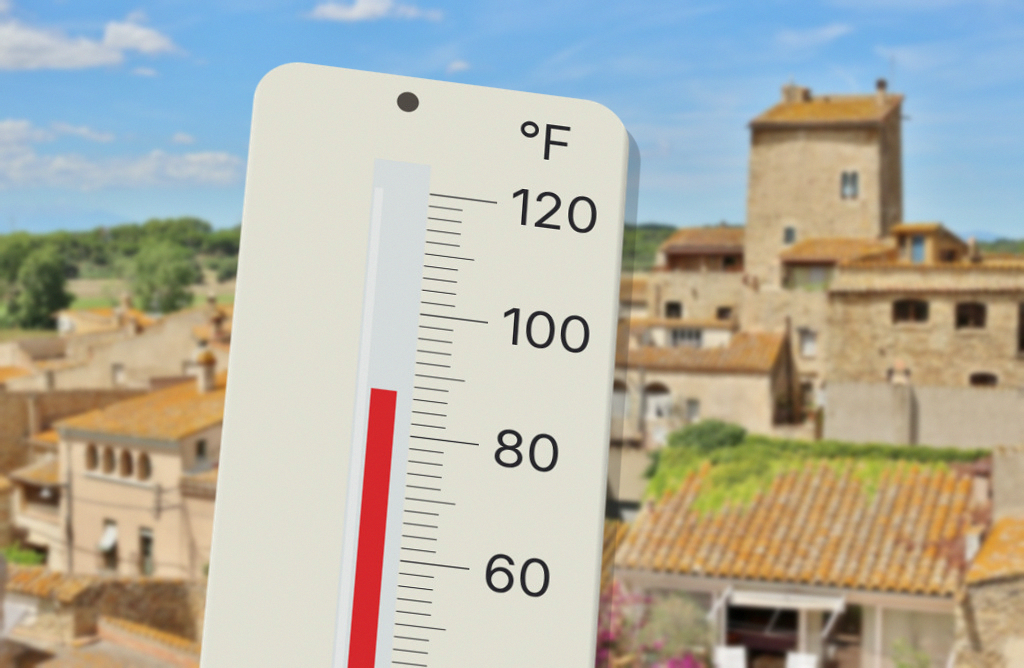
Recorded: 87 °F
